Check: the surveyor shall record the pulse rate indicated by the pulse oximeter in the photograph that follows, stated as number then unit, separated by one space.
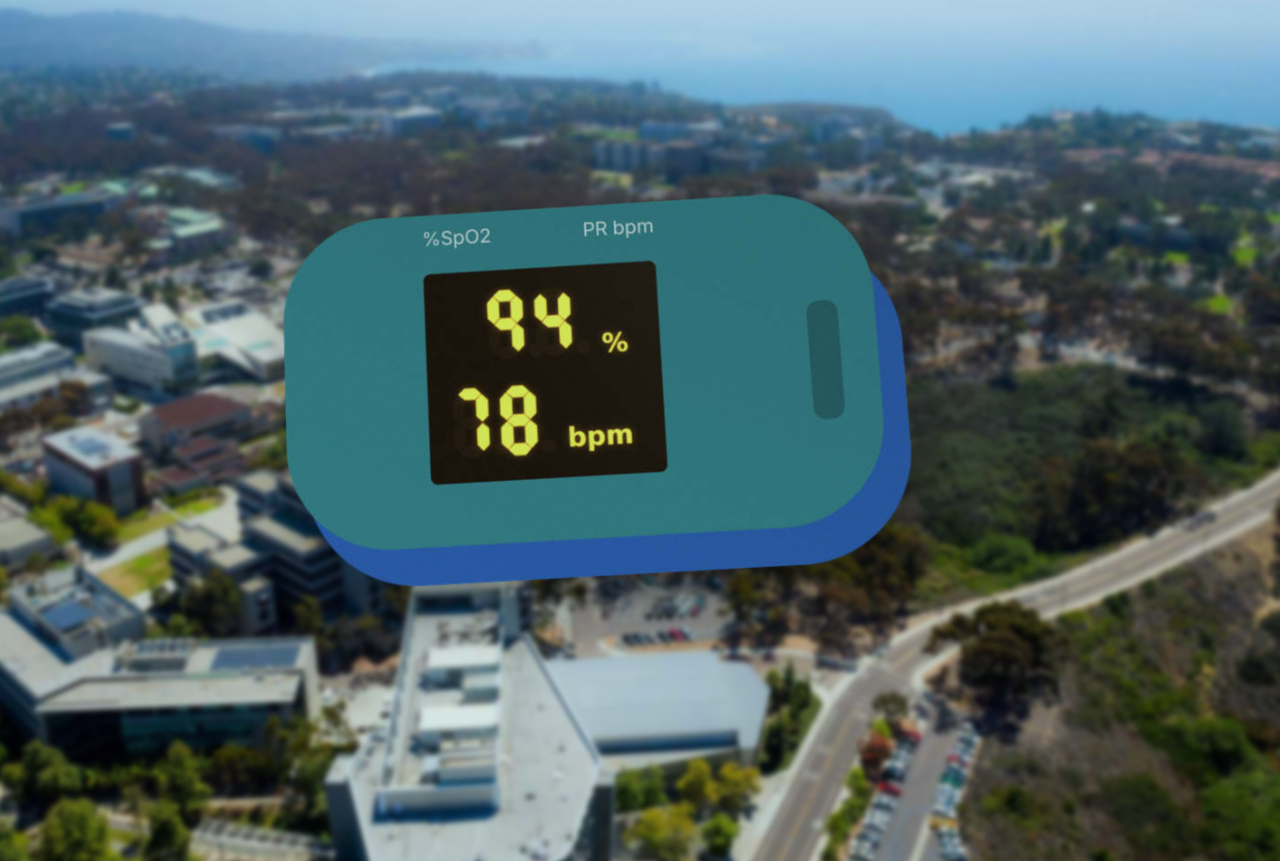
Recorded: 78 bpm
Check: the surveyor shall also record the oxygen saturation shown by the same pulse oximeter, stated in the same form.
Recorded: 94 %
